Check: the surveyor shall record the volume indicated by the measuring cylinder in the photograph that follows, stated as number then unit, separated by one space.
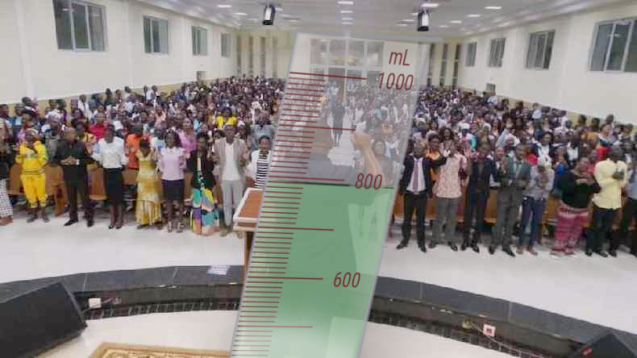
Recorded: 790 mL
